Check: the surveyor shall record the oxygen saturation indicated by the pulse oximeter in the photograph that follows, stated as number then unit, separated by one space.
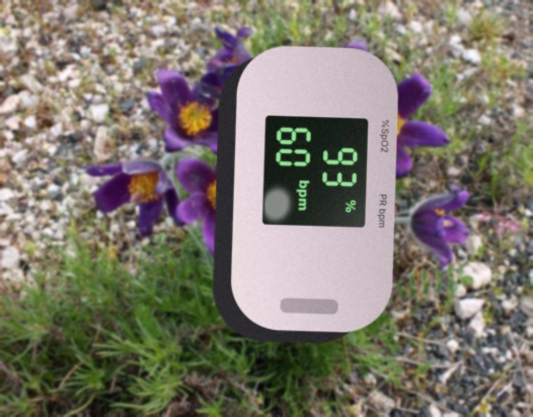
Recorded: 93 %
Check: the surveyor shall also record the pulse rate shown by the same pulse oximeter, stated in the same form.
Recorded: 60 bpm
